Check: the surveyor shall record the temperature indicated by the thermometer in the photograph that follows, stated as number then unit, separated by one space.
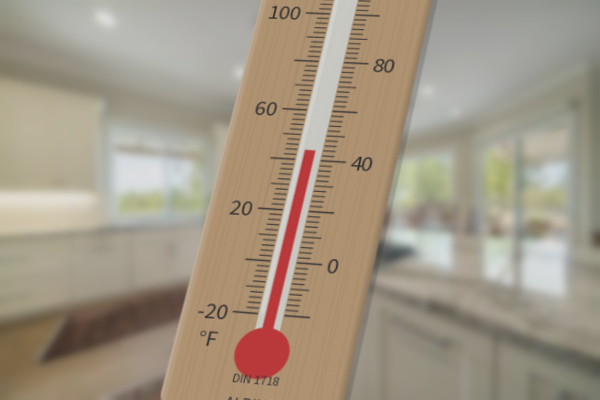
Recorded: 44 °F
